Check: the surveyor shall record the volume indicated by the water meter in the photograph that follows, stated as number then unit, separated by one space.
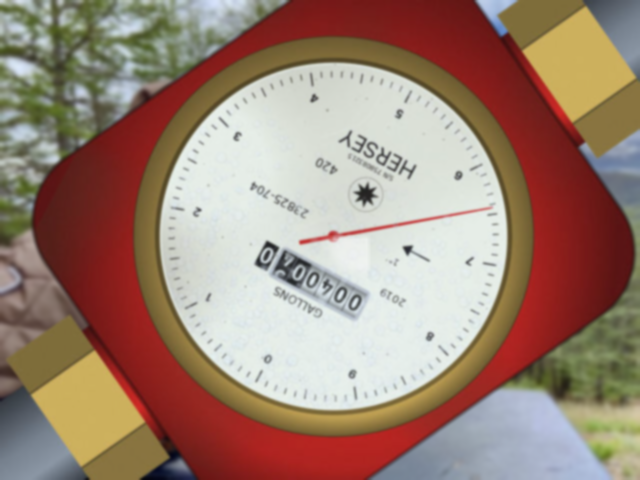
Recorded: 40036.4 gal
